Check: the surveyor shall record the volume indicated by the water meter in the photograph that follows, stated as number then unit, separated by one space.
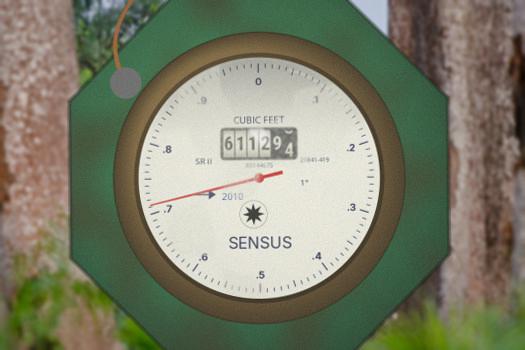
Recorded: 611293.71 ft³
